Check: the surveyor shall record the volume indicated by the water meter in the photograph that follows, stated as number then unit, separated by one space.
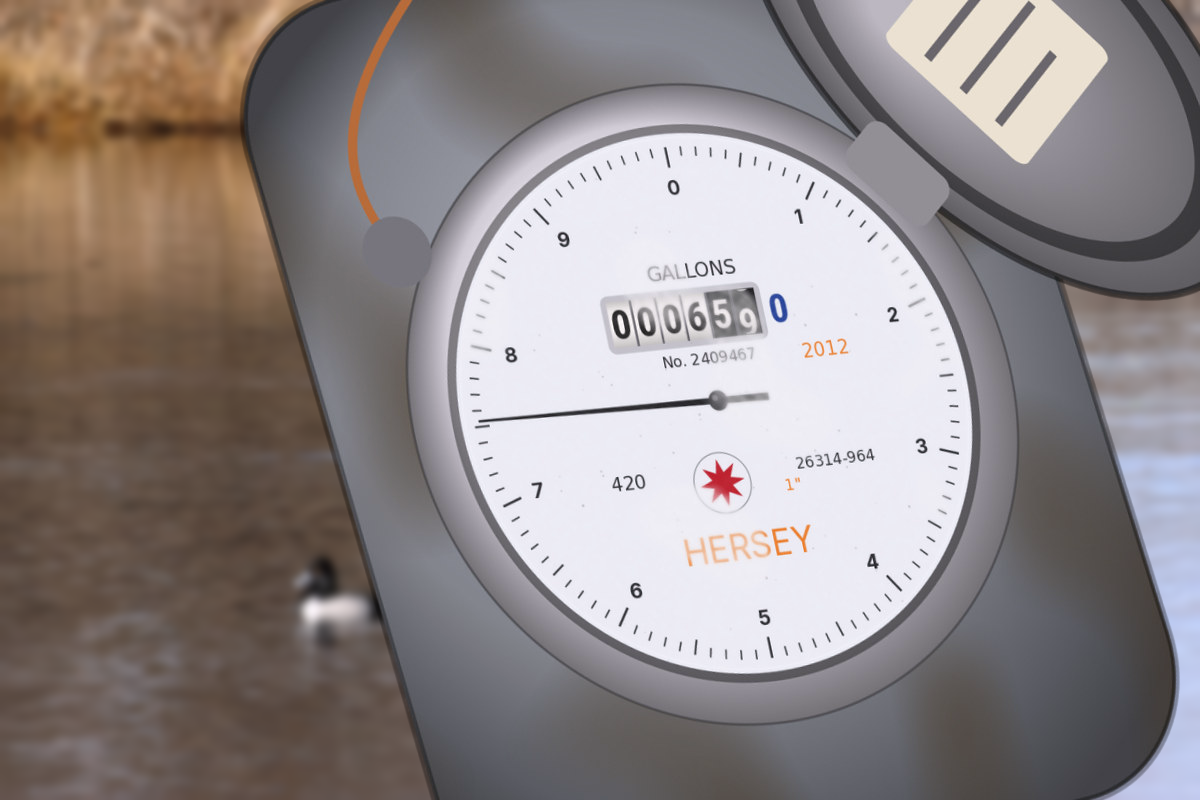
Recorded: 6587.5 gal
